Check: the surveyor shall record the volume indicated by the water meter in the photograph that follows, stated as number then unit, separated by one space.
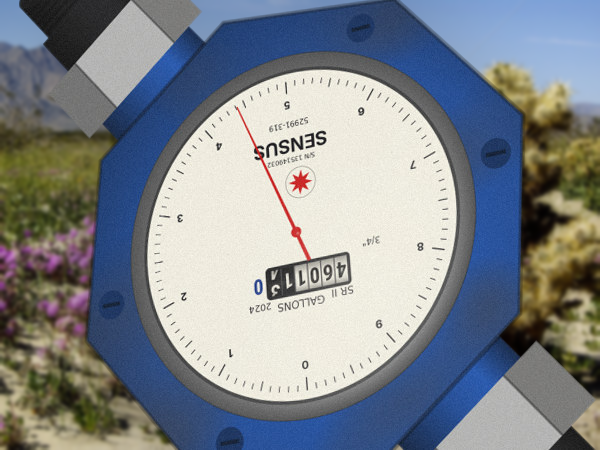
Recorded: 4601134.4 gal
